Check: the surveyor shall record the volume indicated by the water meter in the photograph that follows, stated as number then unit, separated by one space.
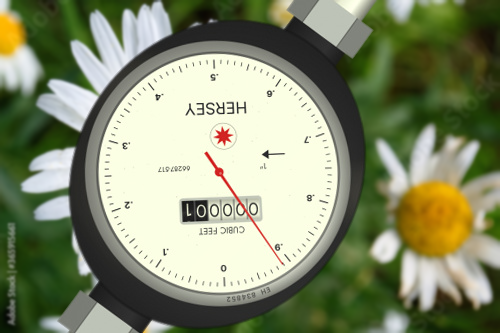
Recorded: 0.91 ft³
